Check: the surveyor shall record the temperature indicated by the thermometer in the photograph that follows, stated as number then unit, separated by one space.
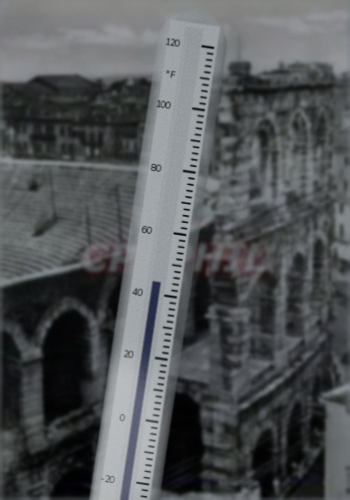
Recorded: 44 °F
